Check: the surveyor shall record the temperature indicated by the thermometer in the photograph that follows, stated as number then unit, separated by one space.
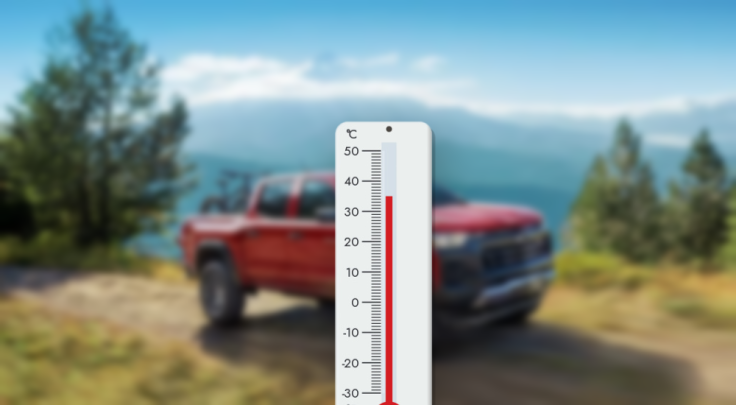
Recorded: 35 °C
